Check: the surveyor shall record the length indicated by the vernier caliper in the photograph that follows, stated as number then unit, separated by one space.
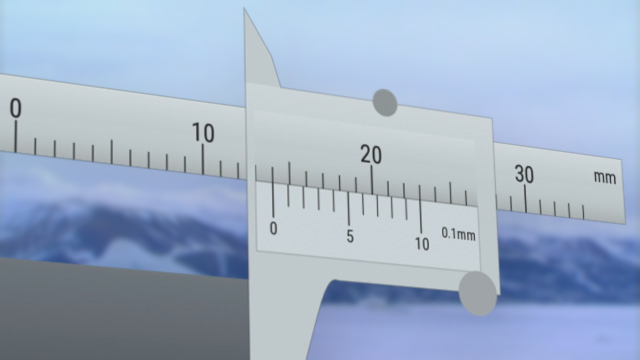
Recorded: 14.0 mm
